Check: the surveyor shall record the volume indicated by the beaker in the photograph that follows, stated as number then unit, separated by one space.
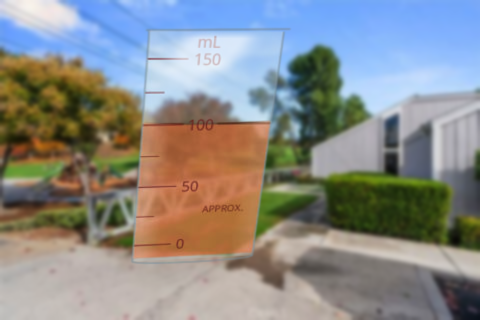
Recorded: 100 mL
